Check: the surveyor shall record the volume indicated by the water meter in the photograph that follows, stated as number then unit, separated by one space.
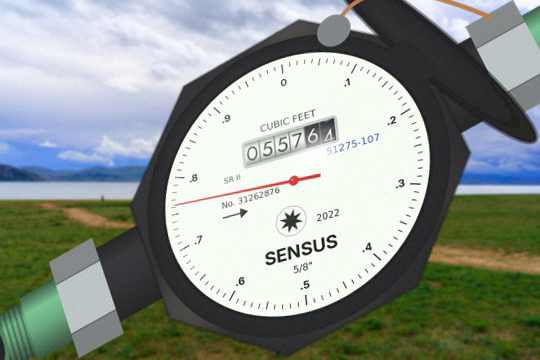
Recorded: 55763.76 ft³
